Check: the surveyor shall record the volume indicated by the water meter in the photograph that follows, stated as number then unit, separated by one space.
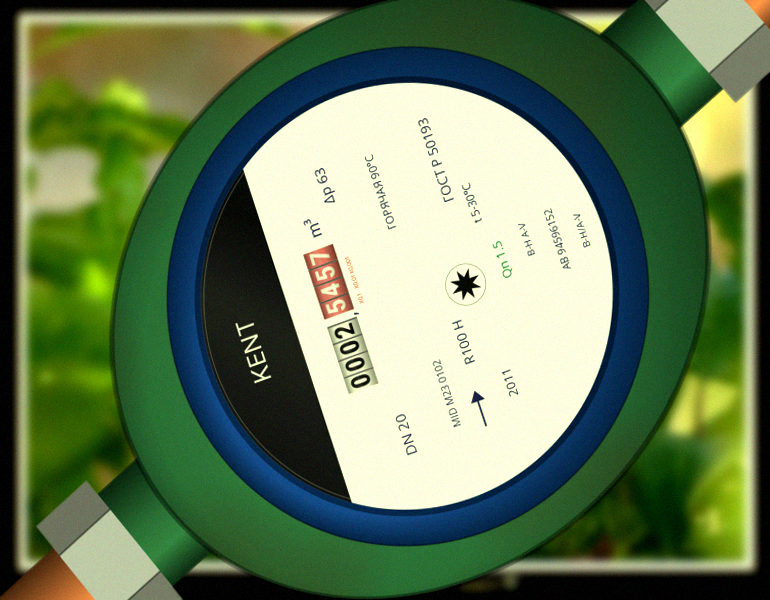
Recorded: 2.5457 m³
